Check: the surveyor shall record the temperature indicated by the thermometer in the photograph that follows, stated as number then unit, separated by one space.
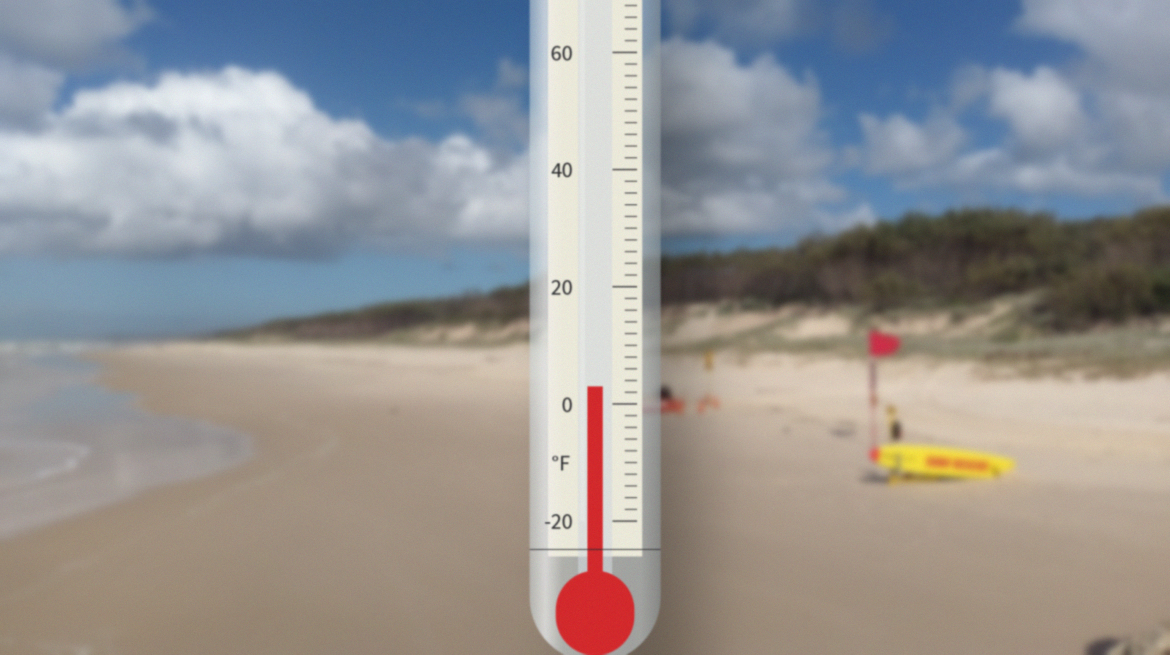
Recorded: 3 °F
